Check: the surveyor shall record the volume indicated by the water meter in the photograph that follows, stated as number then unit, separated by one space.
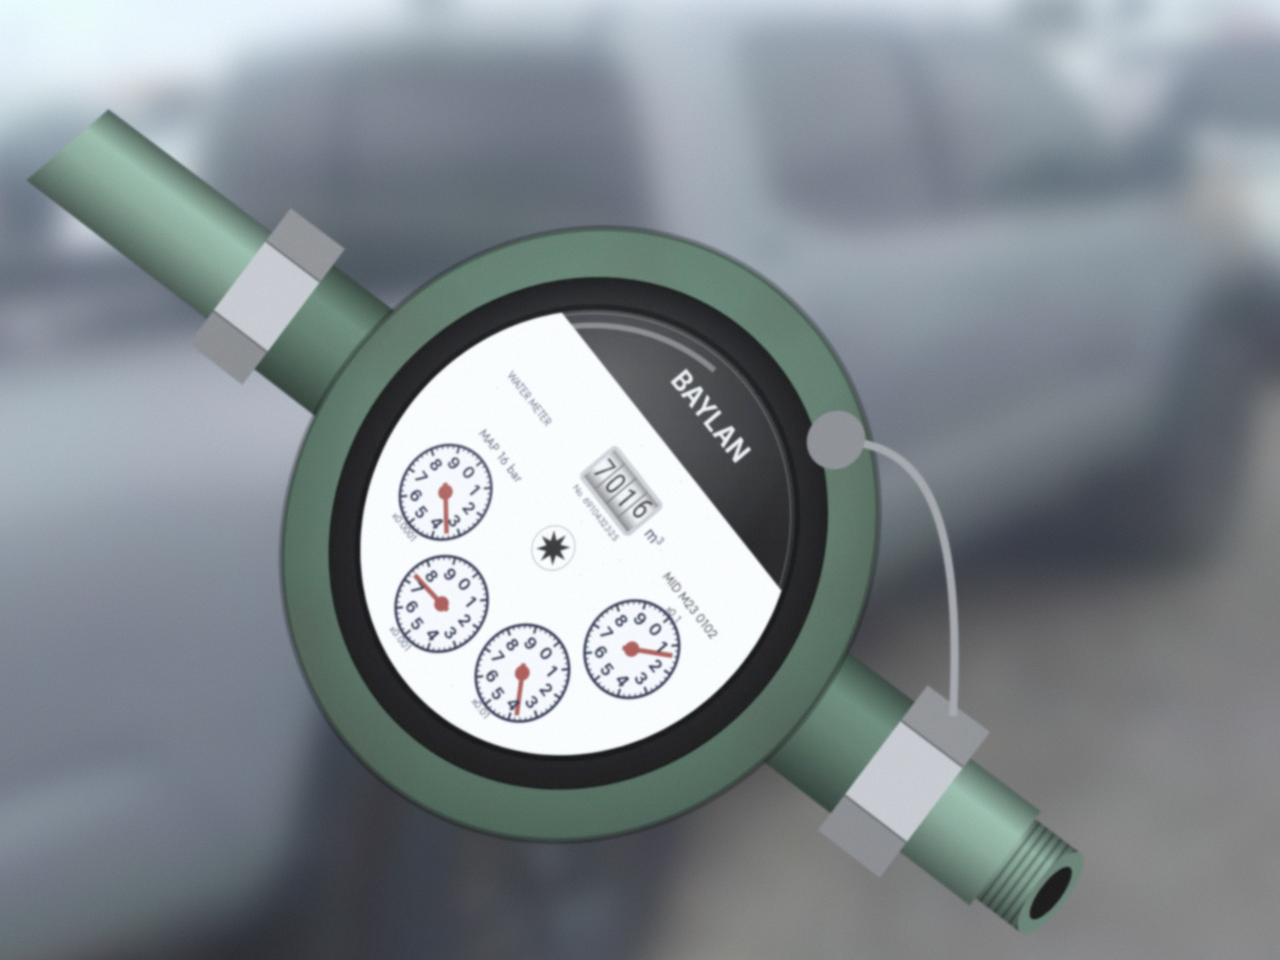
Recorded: 7016.1373 m³
